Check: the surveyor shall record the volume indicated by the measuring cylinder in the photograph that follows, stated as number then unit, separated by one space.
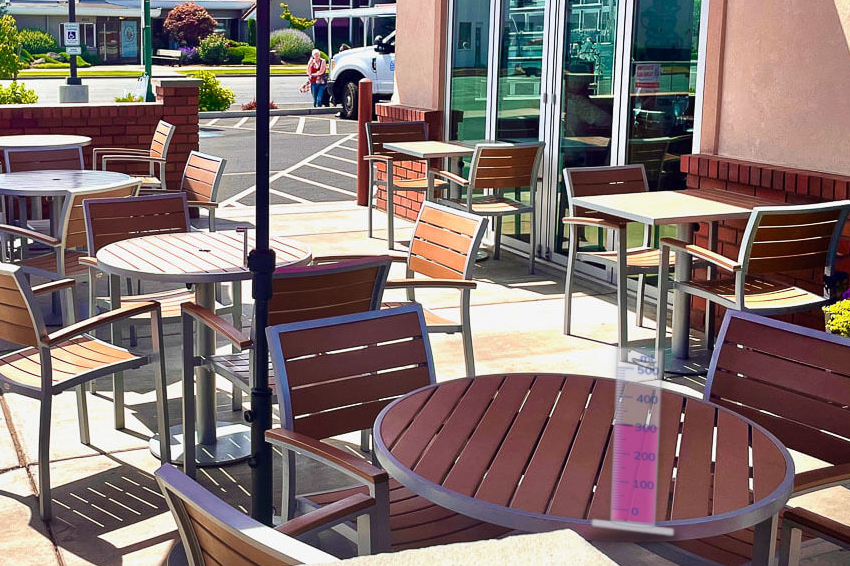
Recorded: 300 mL
